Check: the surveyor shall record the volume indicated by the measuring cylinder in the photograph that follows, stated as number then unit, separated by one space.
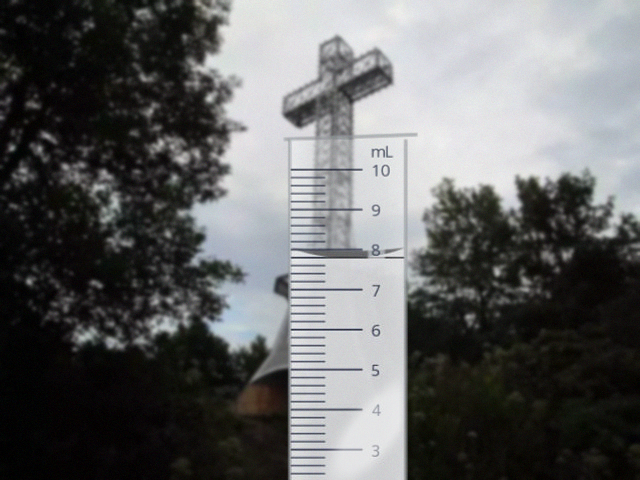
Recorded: 7.8 mL
